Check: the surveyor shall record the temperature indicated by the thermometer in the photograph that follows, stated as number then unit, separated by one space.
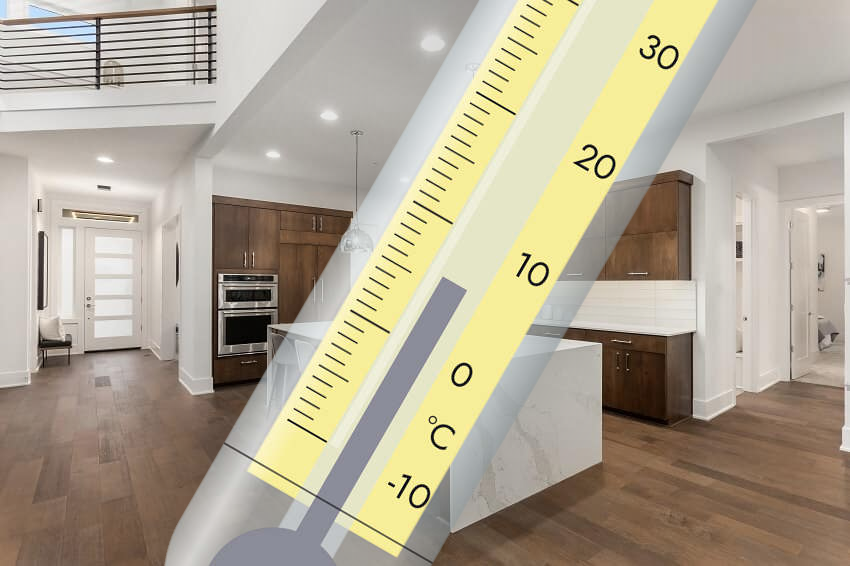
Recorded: 6 °C
